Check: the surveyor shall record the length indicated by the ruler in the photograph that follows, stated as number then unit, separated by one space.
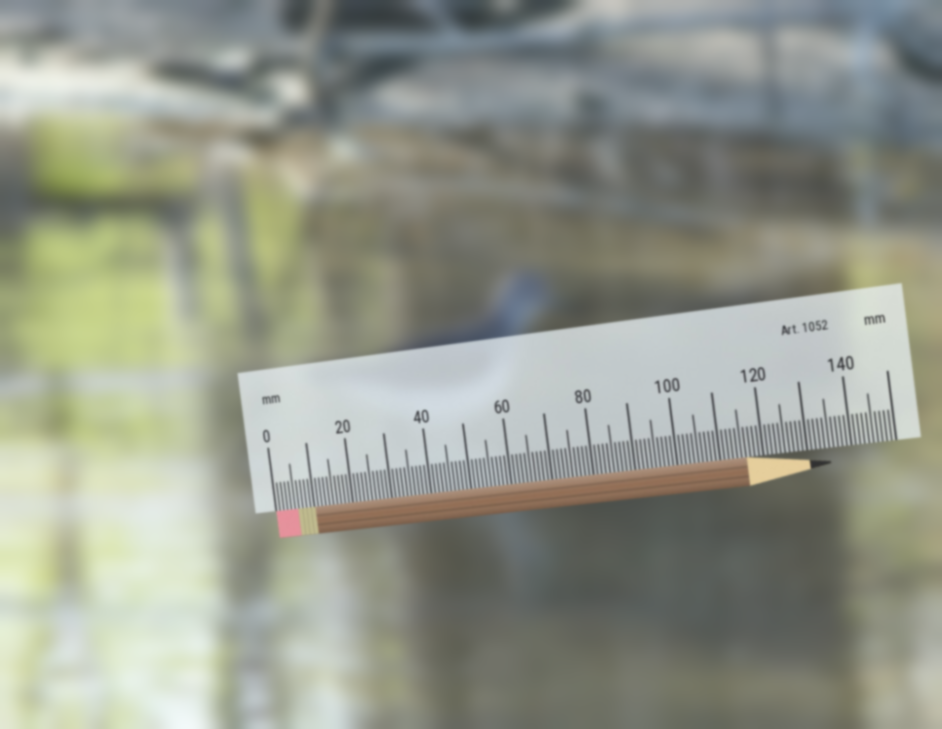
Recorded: 135 mm
